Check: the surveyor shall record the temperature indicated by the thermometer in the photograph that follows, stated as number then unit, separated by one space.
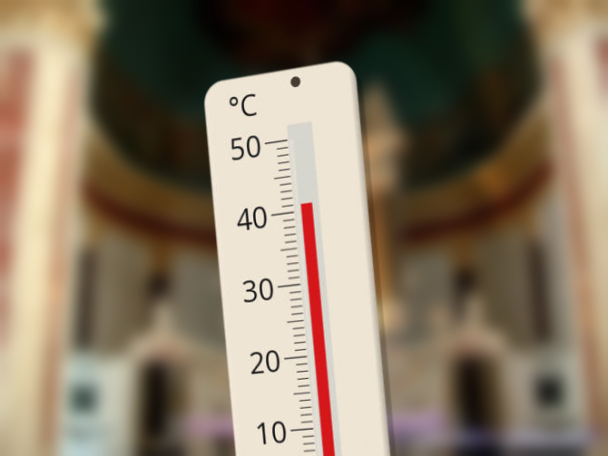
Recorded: 41 °C
